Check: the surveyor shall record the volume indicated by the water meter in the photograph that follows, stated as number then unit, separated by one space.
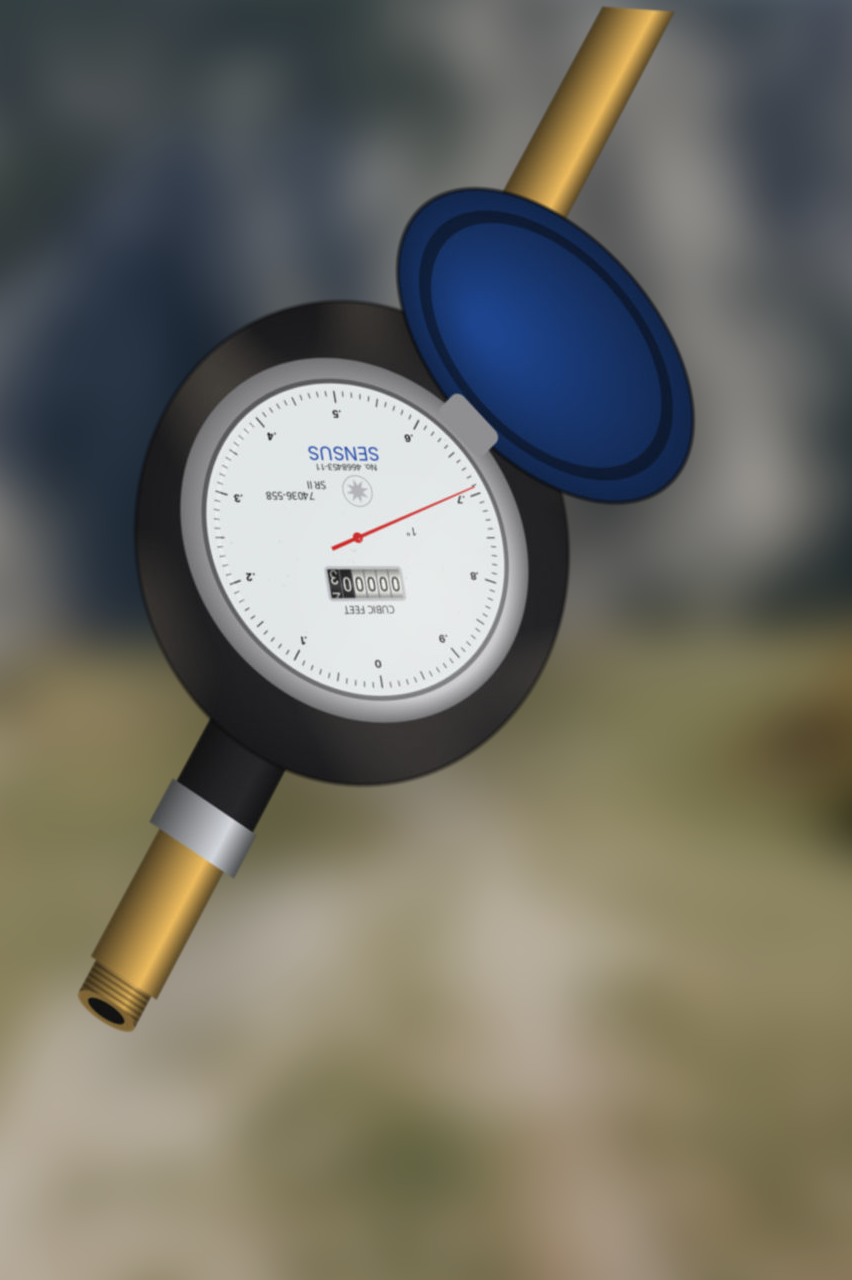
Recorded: 2.69 ft³
